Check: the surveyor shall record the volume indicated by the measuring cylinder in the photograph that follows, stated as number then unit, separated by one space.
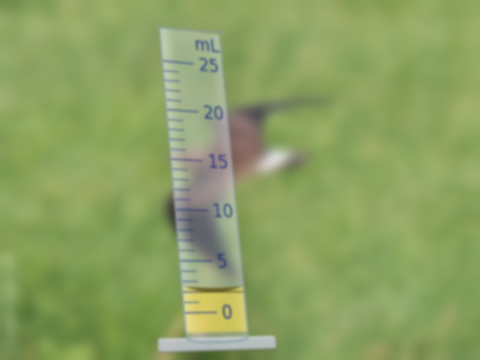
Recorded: 2 mL
